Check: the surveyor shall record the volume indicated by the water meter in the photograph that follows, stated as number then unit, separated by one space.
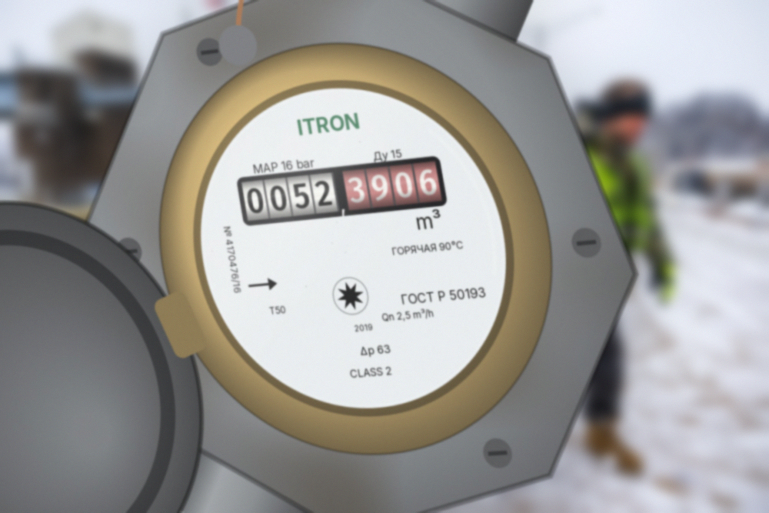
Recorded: 52.3906 m³
